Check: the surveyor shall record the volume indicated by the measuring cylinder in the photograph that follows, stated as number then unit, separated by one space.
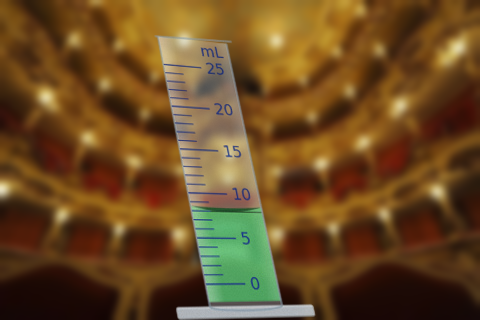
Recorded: 8 mL
